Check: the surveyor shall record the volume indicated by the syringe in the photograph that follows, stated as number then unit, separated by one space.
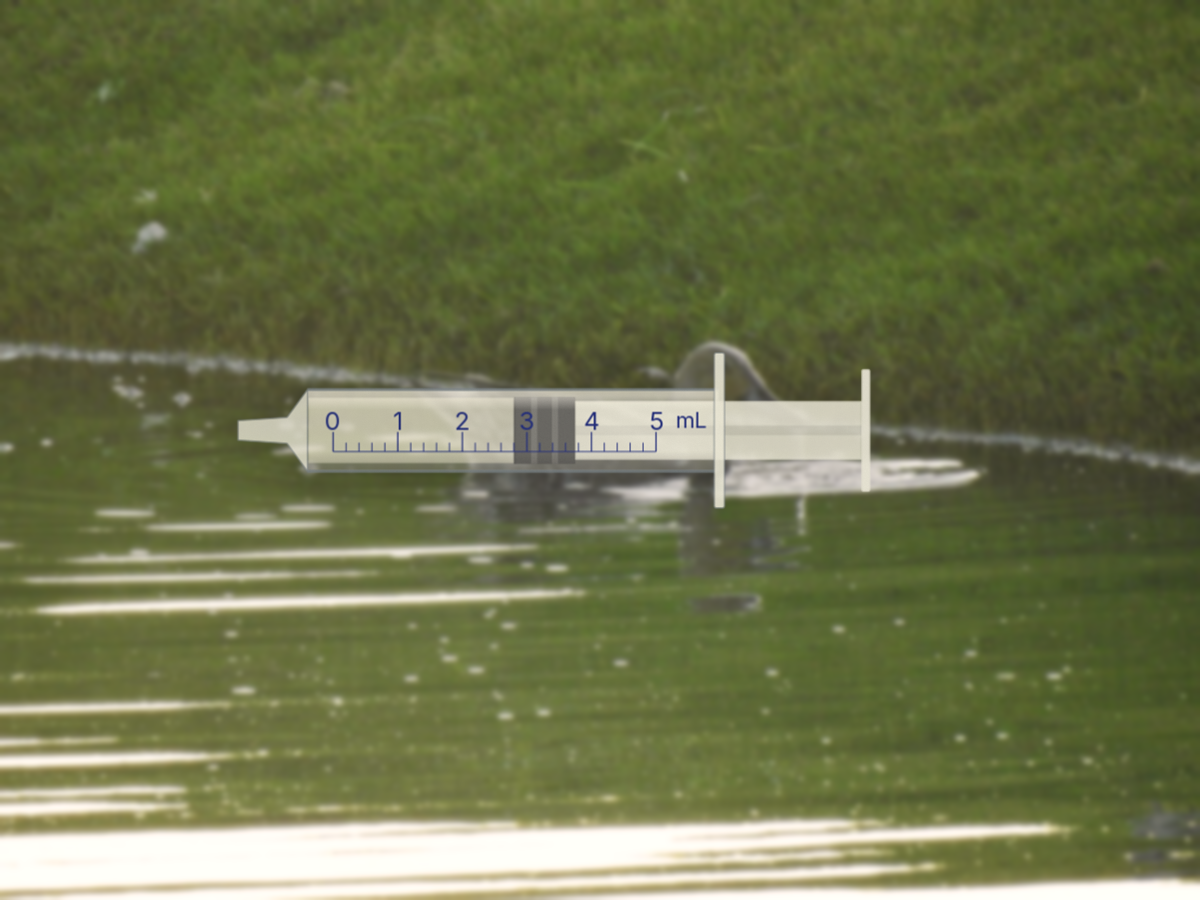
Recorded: 2.8 mL
